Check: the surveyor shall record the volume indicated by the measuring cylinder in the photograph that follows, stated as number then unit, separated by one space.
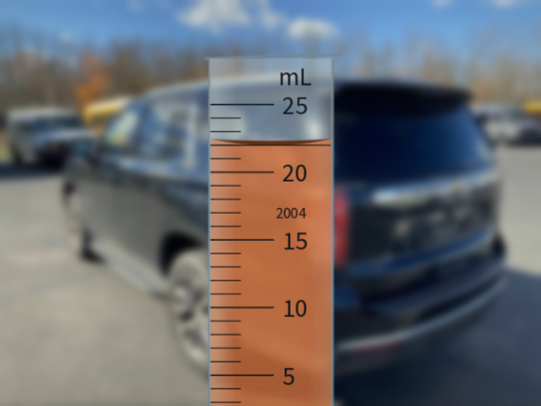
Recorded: 22 mL
